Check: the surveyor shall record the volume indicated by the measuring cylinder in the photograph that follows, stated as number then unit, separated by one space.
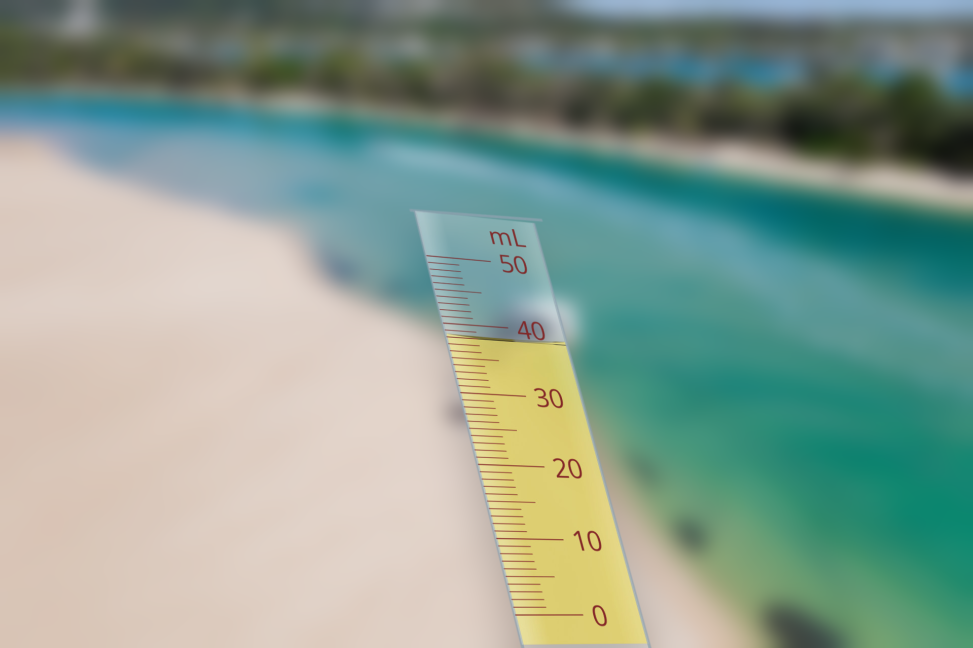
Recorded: 38 mL
